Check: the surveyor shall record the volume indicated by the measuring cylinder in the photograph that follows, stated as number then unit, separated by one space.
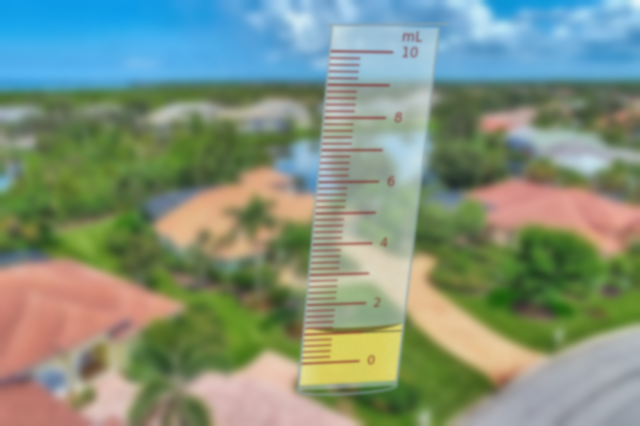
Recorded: 1 mL
